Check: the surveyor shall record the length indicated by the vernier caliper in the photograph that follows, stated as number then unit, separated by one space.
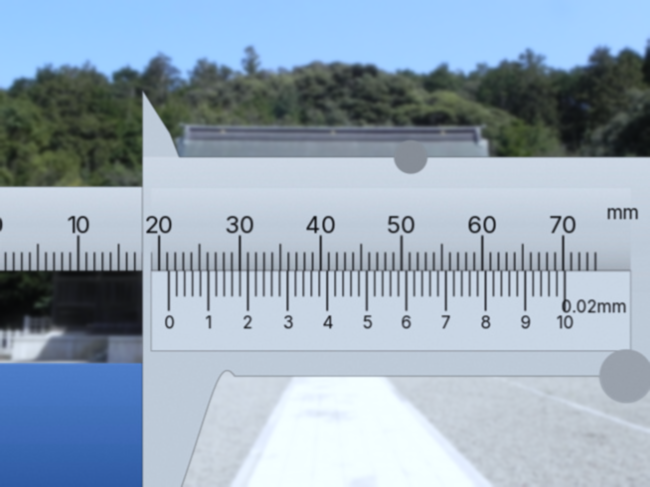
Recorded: 21.2 mm
